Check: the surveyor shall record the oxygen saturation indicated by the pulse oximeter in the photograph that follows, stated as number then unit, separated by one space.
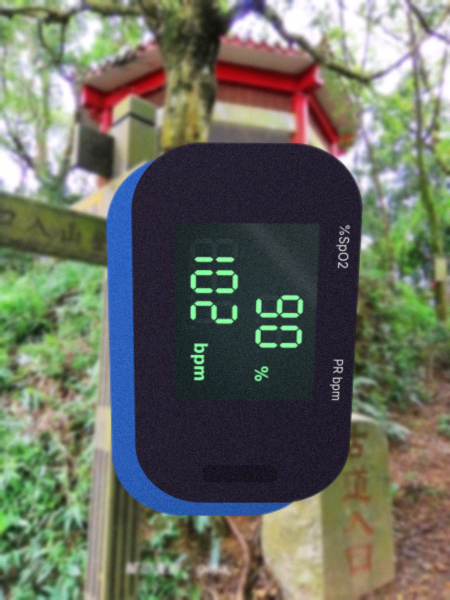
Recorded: 90 %
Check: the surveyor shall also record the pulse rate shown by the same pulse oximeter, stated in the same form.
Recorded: 102 bpm
